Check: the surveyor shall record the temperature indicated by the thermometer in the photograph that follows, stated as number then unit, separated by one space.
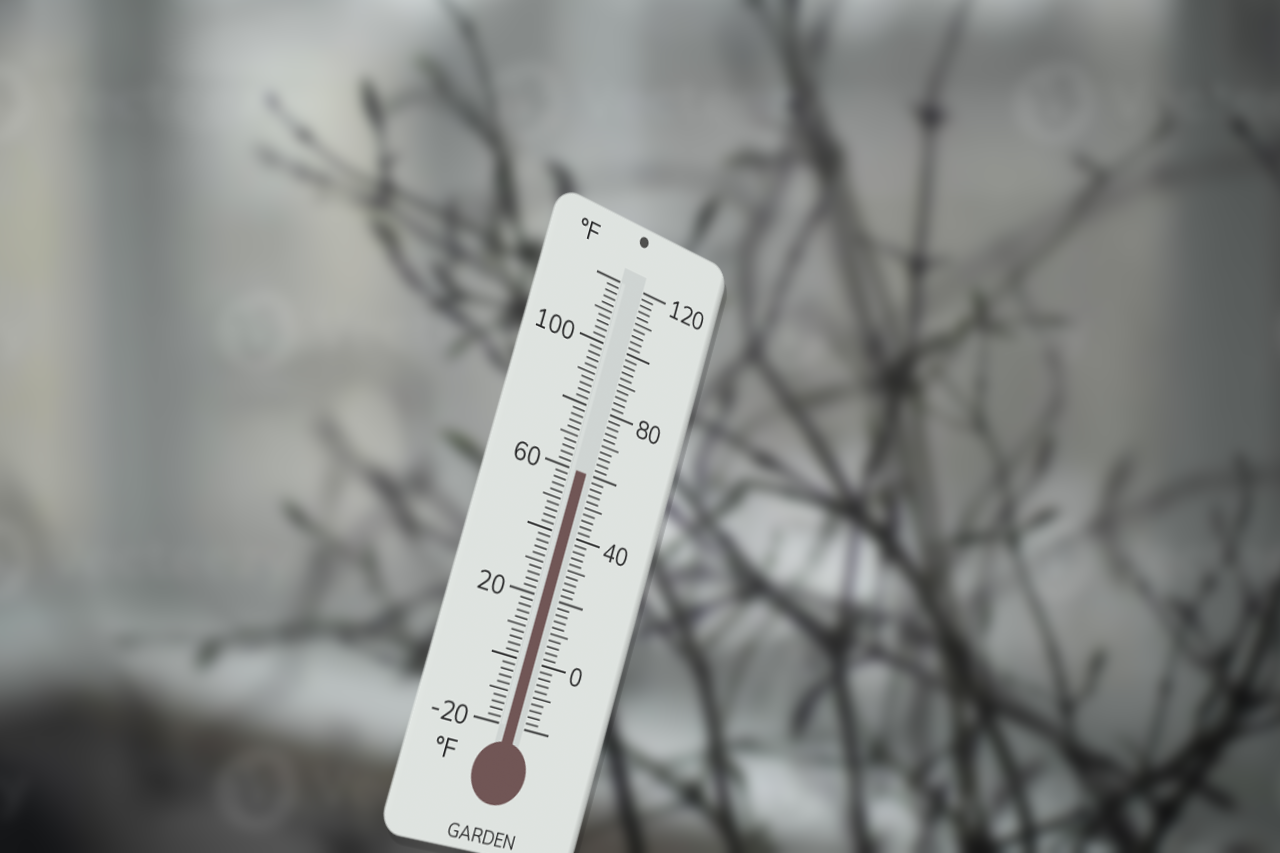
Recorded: 60 °F
